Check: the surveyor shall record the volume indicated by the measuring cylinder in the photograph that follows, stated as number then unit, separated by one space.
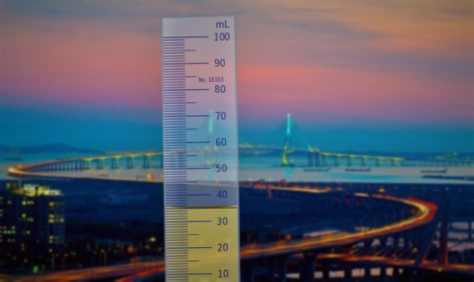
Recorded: 35 mL
